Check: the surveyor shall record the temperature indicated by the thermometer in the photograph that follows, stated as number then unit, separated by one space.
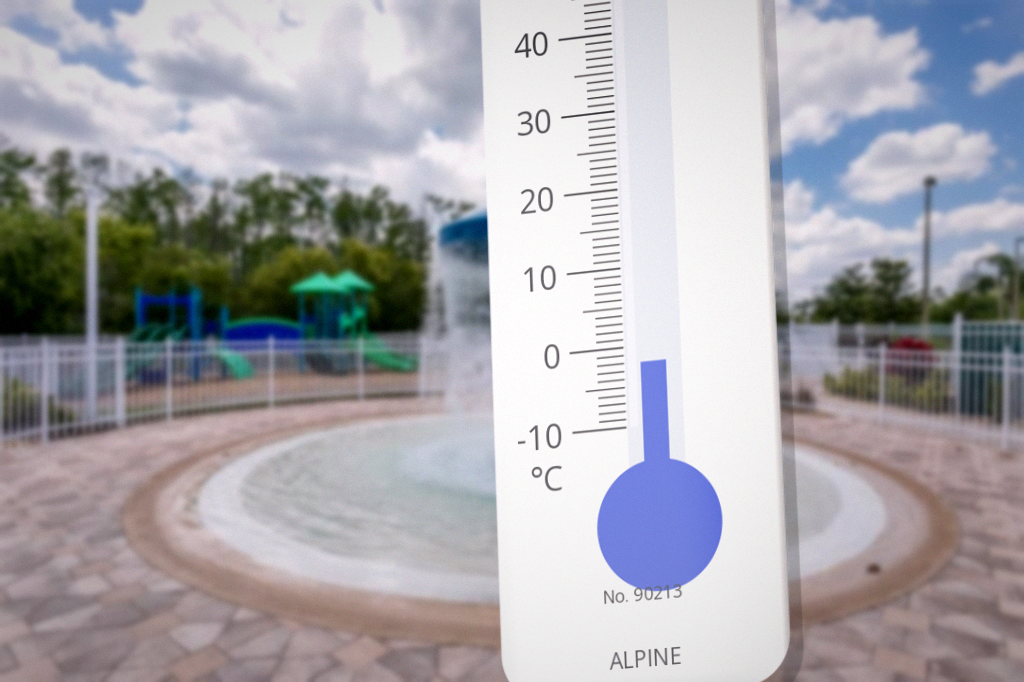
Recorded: -2 °C
